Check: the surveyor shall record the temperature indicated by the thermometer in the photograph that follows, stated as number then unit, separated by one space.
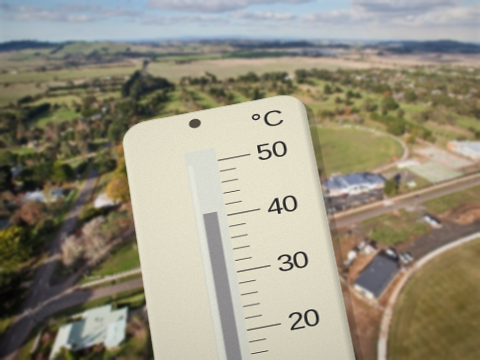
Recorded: 41 °C
